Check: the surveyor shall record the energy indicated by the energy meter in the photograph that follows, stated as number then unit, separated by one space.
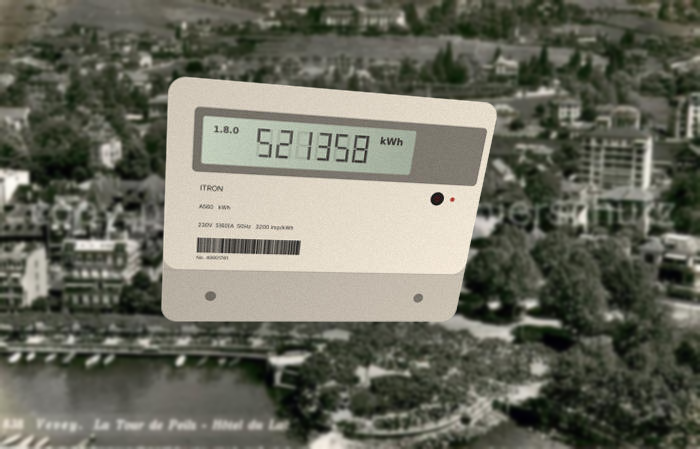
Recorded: 521358 kWh
